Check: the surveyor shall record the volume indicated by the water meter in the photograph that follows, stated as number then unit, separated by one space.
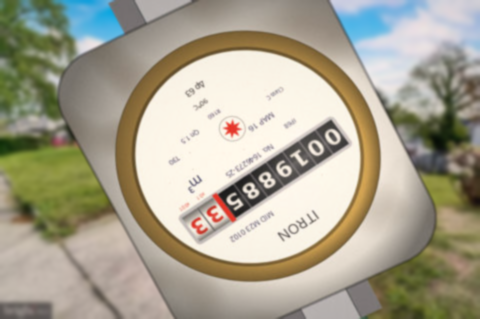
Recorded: 19885.33 m³
